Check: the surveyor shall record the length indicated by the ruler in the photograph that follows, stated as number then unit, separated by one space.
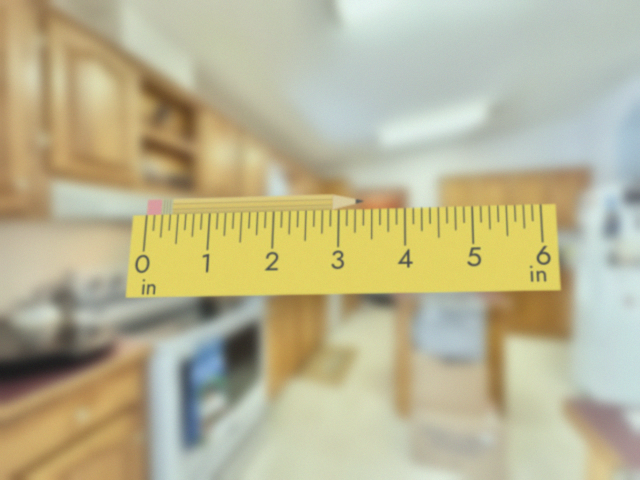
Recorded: 3.375 in
